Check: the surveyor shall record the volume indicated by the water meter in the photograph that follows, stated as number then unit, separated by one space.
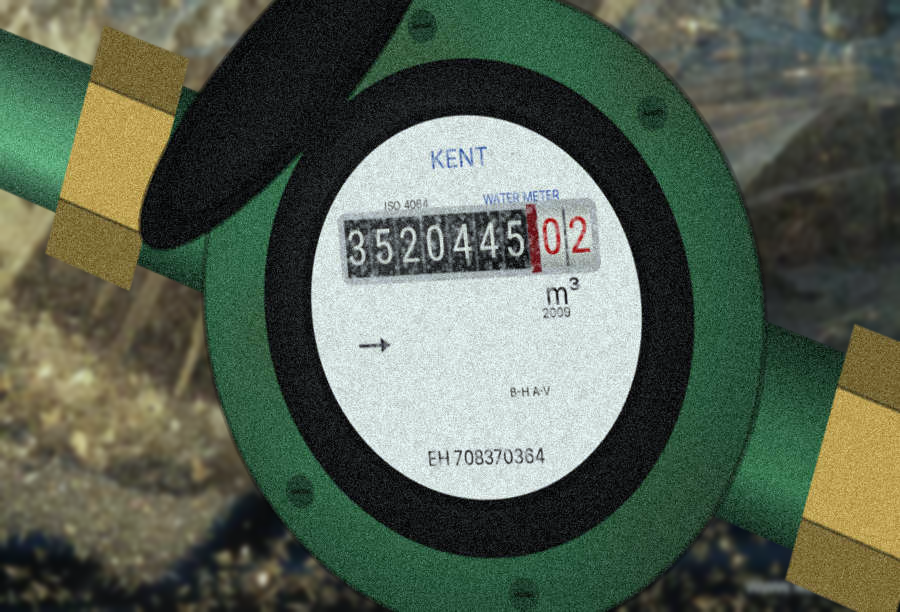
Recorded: 3520445.02 m³
